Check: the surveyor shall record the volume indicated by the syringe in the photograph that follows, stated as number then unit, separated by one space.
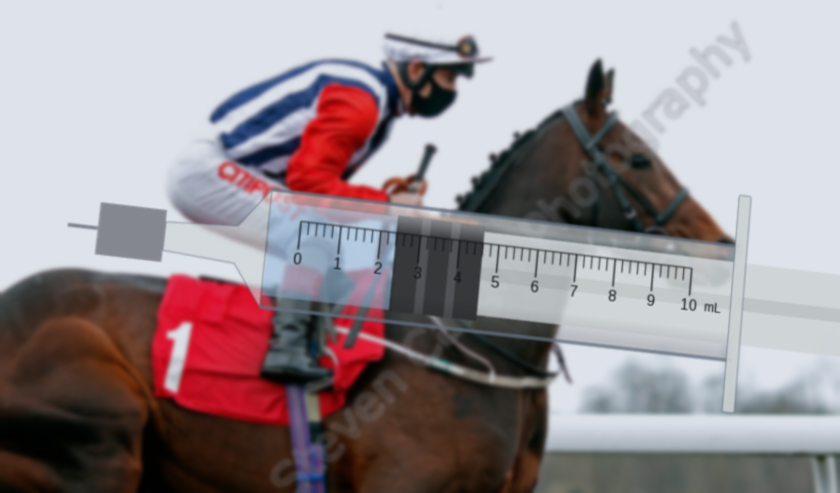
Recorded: 2.4 mL
